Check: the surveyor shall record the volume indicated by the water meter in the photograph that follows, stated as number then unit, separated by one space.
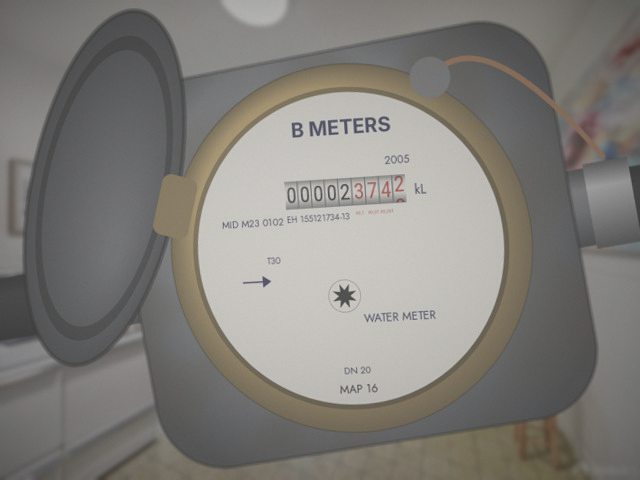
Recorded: 2.3742 kL
